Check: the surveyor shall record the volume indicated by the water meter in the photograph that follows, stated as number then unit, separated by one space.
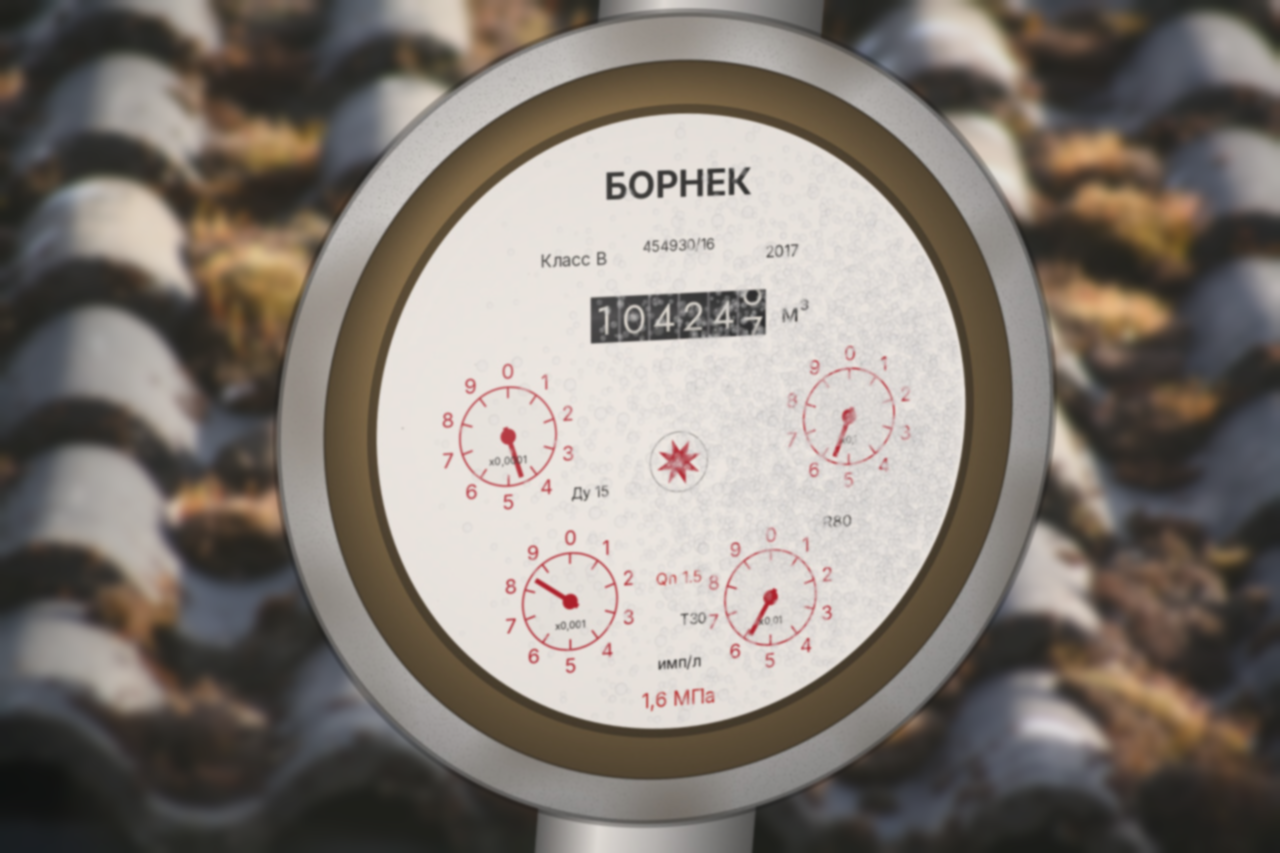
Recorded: 104246.5584 m³
